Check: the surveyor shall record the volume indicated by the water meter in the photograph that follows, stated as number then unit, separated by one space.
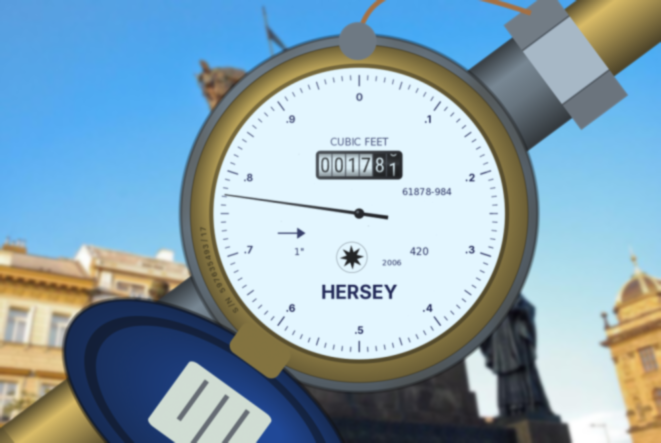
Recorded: 1780.77 ft³
